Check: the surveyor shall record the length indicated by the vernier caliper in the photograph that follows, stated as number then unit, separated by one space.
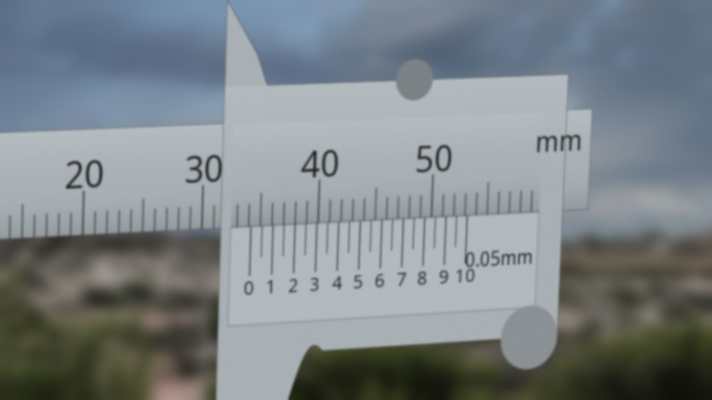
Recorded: 34.2 mm
